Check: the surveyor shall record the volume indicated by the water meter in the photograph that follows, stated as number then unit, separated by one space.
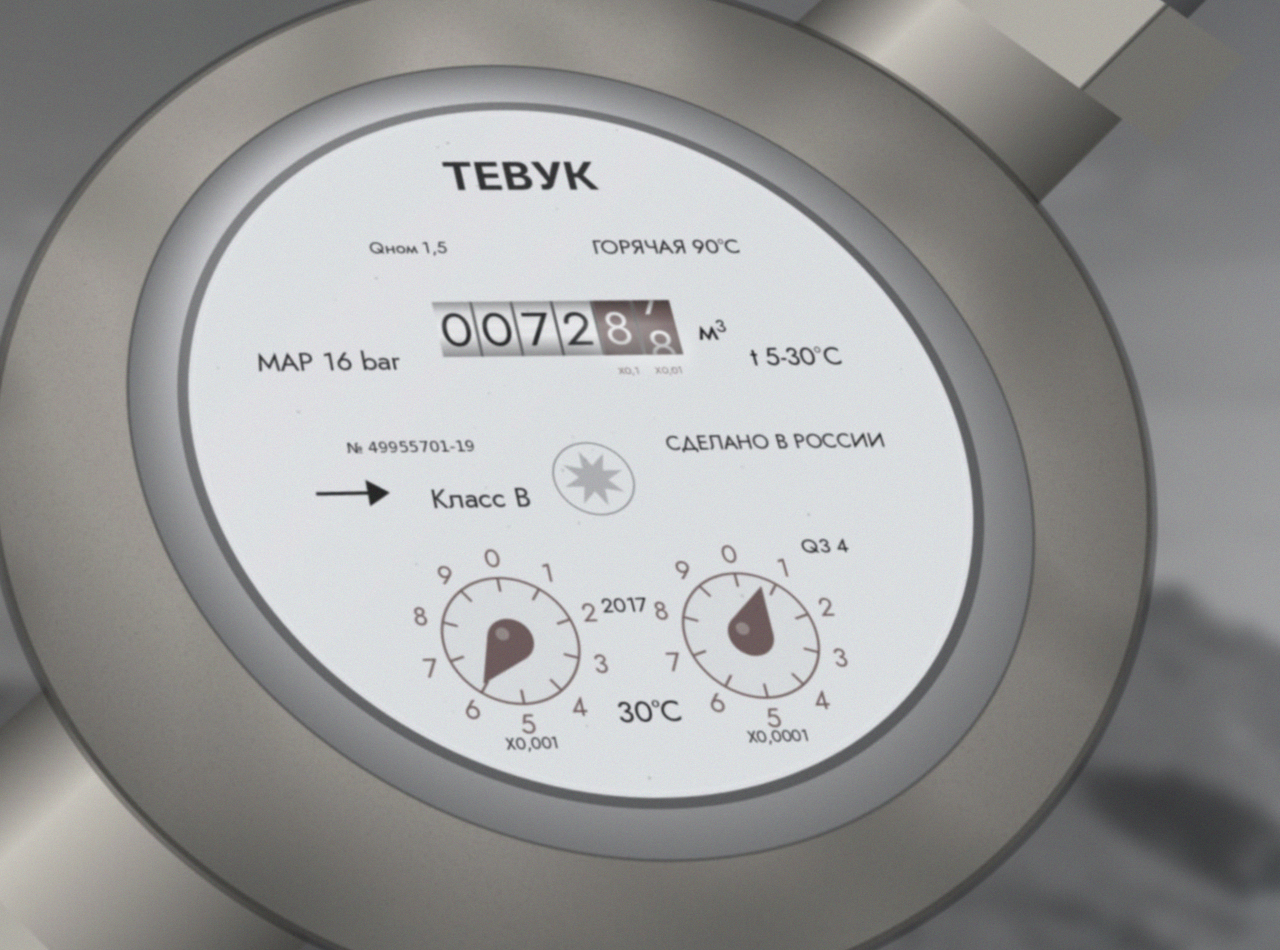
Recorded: 72.8760 m³
